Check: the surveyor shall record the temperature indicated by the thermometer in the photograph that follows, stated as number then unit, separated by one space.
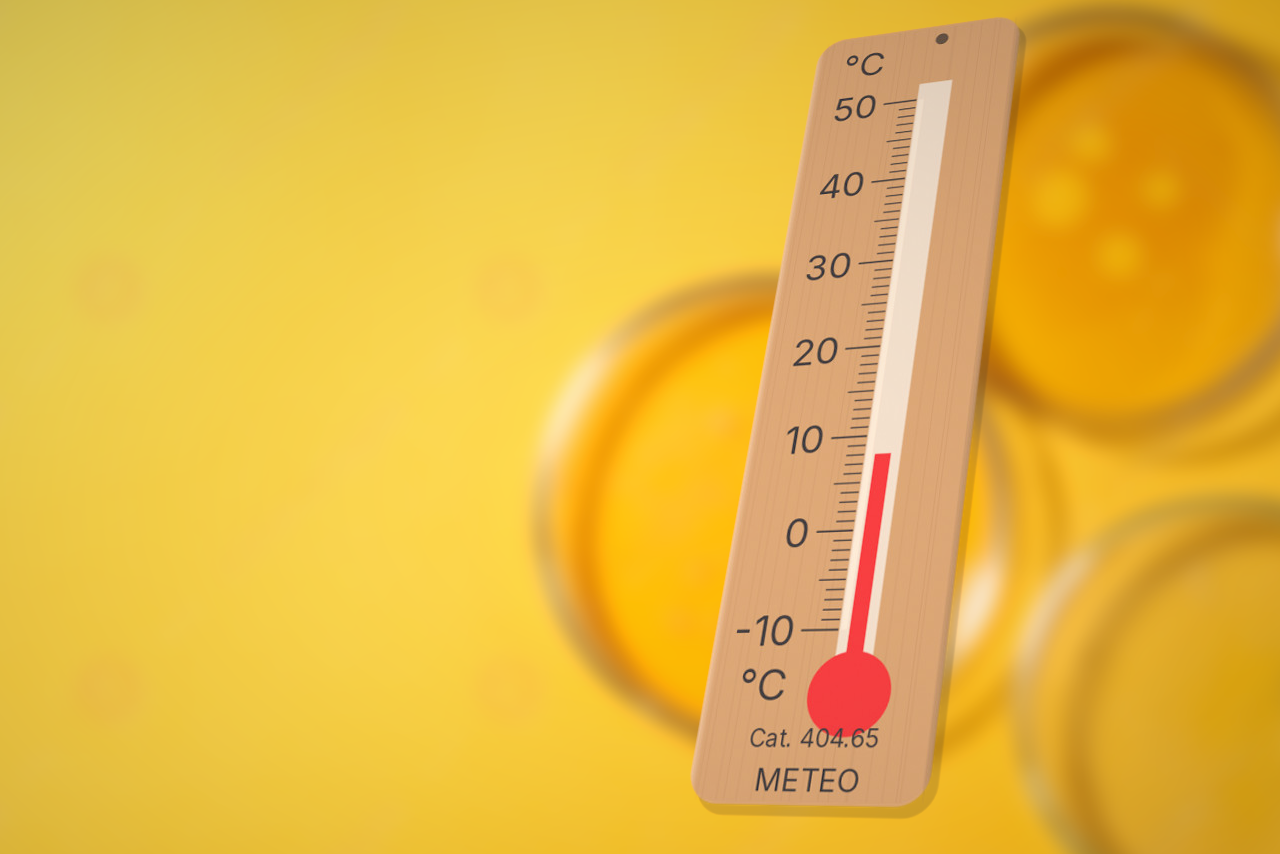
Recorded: 8 °C
